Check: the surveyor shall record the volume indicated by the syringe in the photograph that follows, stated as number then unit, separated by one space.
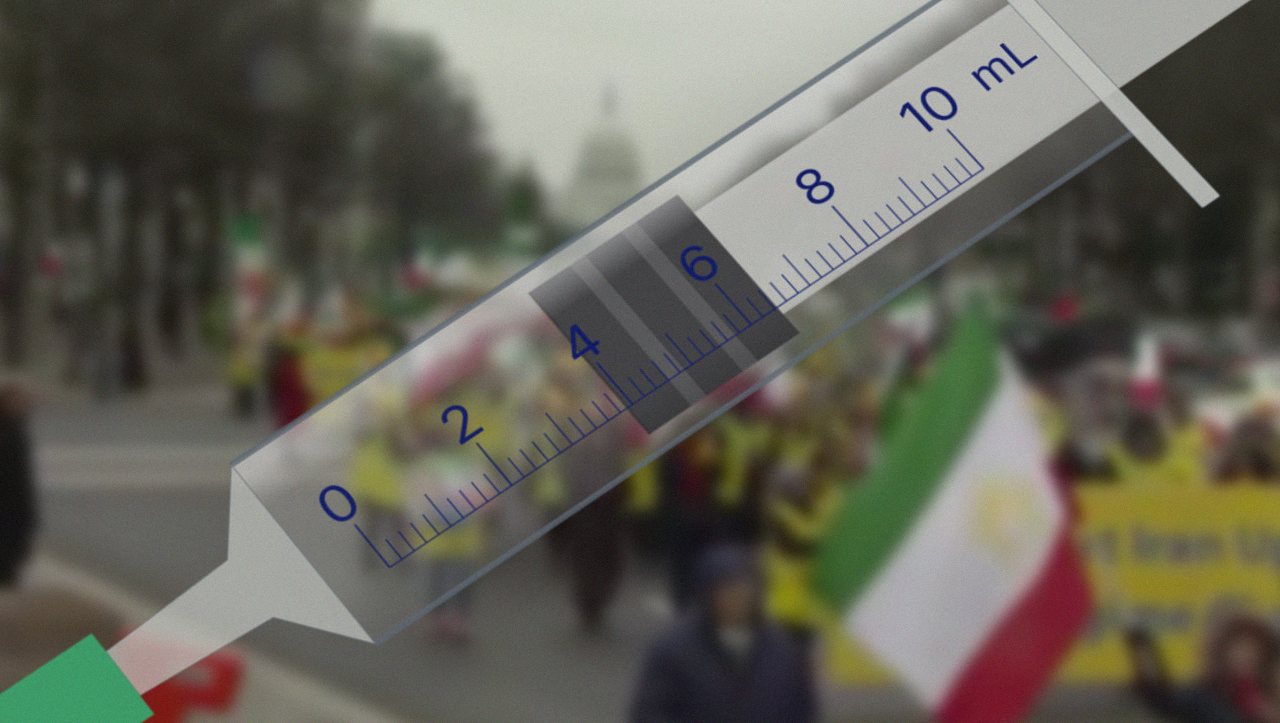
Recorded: 3.9 mL
